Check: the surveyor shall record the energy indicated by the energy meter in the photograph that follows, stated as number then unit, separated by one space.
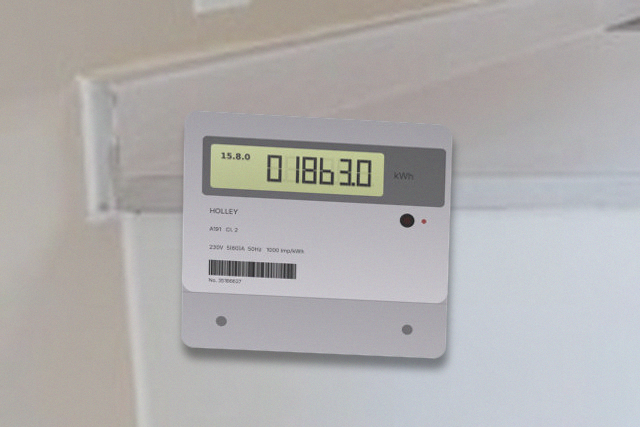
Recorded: 1863.0 kWh
